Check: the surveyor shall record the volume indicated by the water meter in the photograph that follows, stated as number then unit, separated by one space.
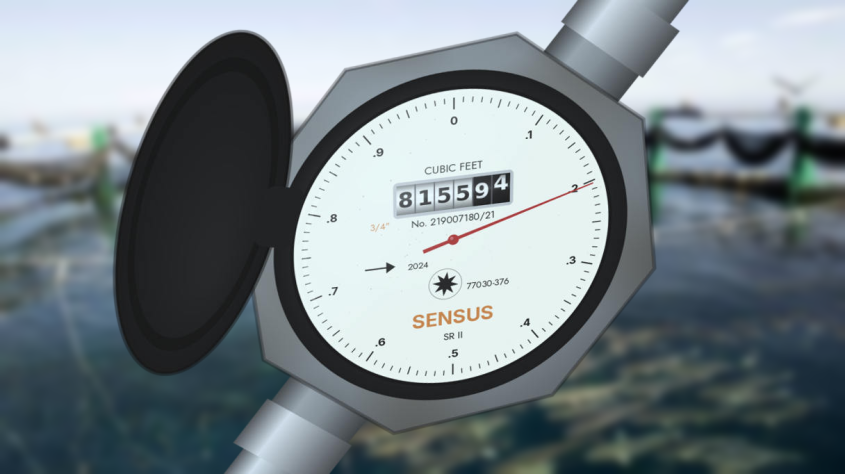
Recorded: 815594.20 ft³
